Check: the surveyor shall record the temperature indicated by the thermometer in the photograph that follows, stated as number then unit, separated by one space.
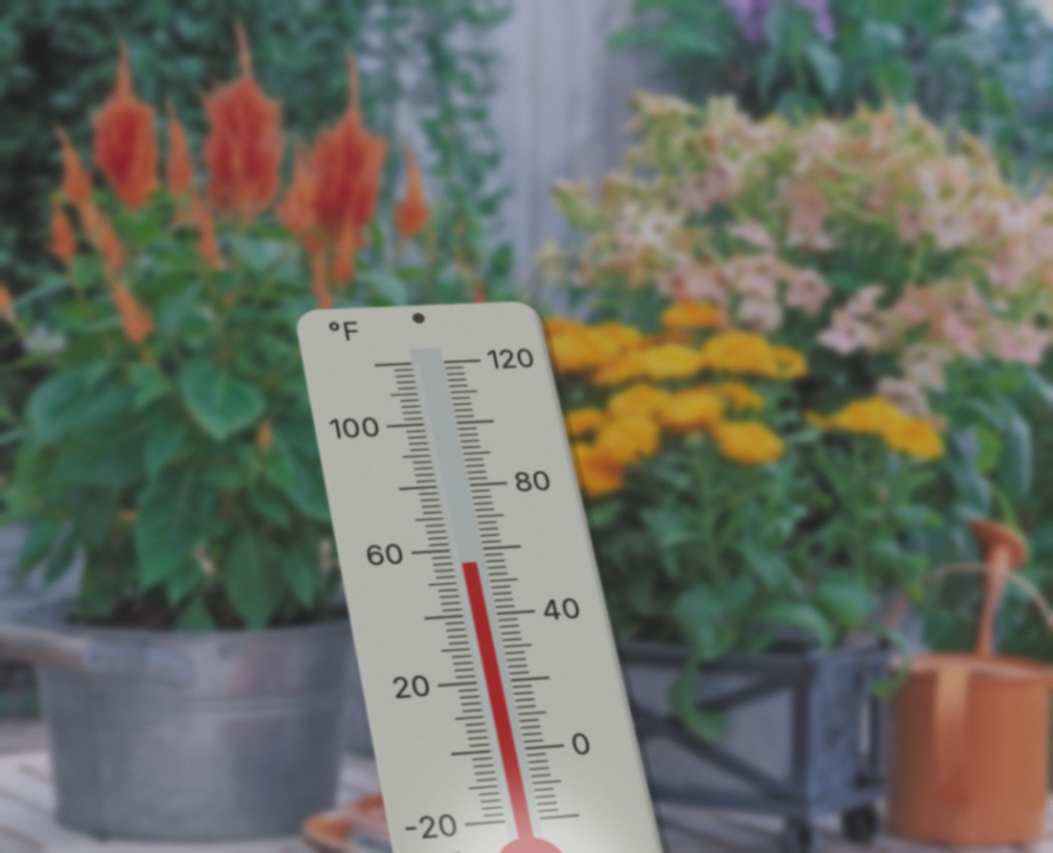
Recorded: 56 °F
